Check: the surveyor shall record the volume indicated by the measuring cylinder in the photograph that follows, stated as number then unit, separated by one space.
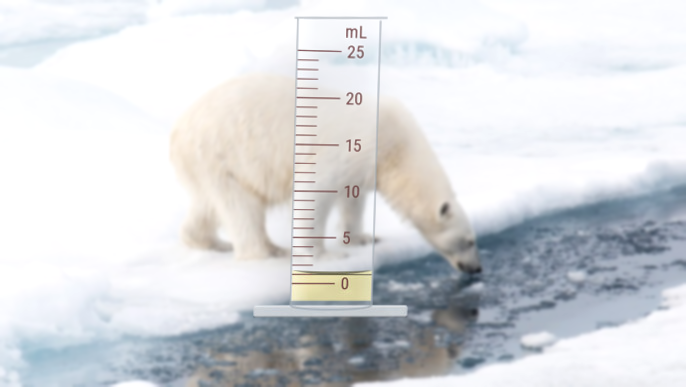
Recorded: 1 mL
